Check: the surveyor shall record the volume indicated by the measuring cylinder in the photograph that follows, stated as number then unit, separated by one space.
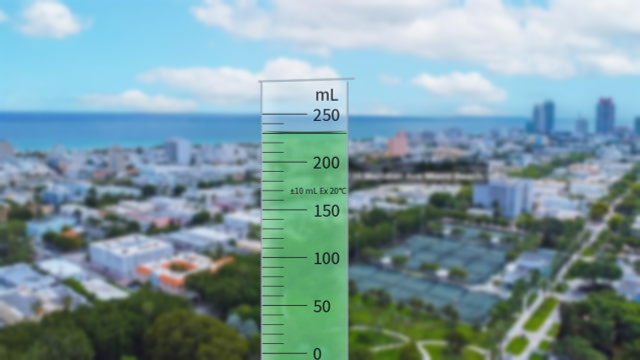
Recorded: 230 mL
